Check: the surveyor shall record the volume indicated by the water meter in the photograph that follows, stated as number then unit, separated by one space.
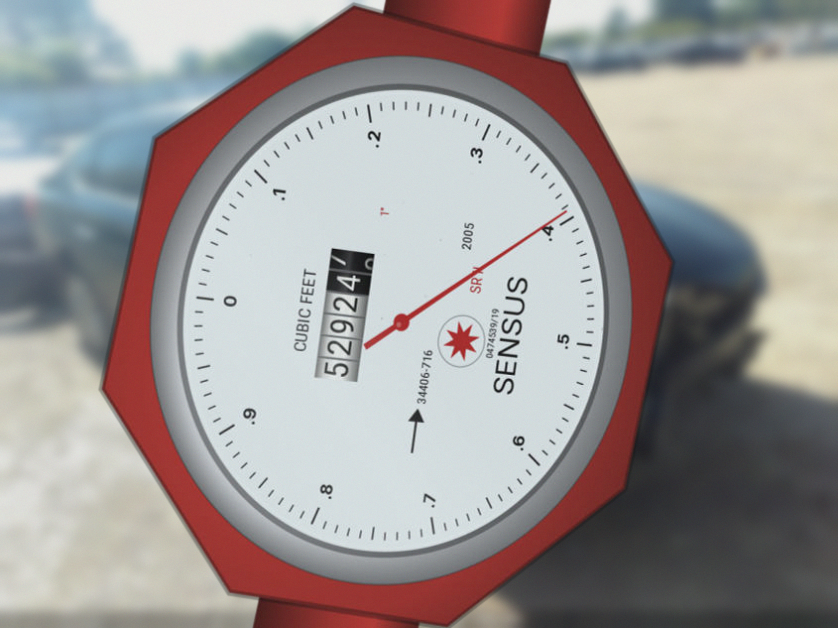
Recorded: 529247.39 ft³
